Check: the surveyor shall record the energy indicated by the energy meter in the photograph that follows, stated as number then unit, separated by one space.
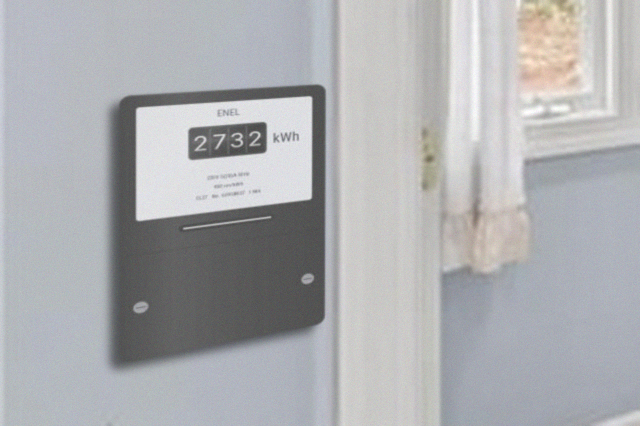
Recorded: 2732 kWh
